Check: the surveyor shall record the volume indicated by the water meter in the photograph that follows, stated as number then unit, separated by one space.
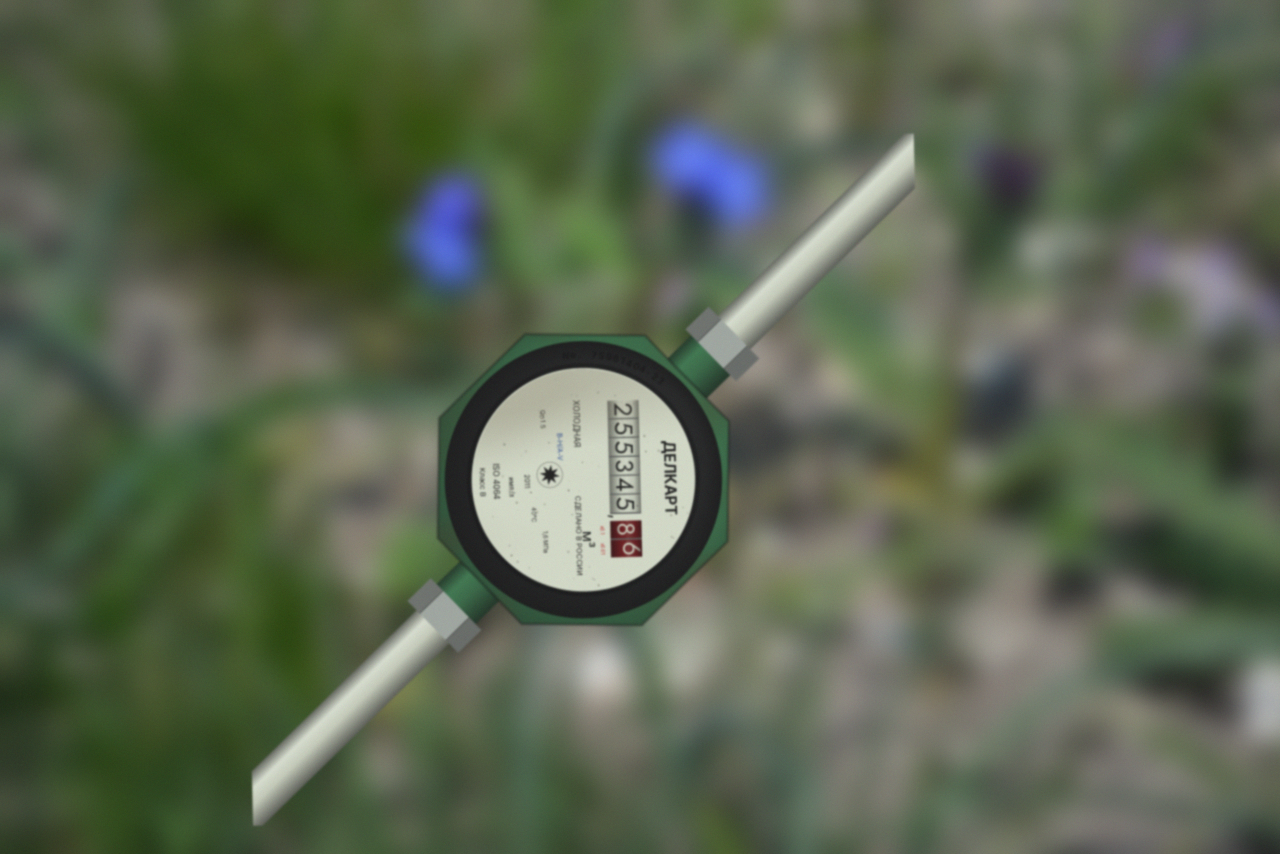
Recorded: 255345.86 m³
